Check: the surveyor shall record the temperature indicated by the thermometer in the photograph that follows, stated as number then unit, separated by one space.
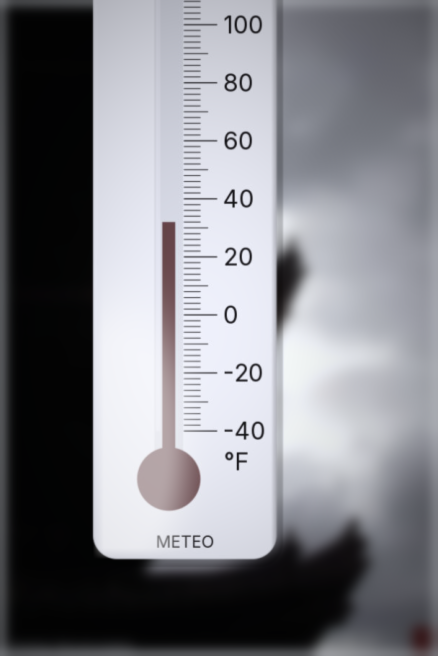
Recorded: 32 °F
